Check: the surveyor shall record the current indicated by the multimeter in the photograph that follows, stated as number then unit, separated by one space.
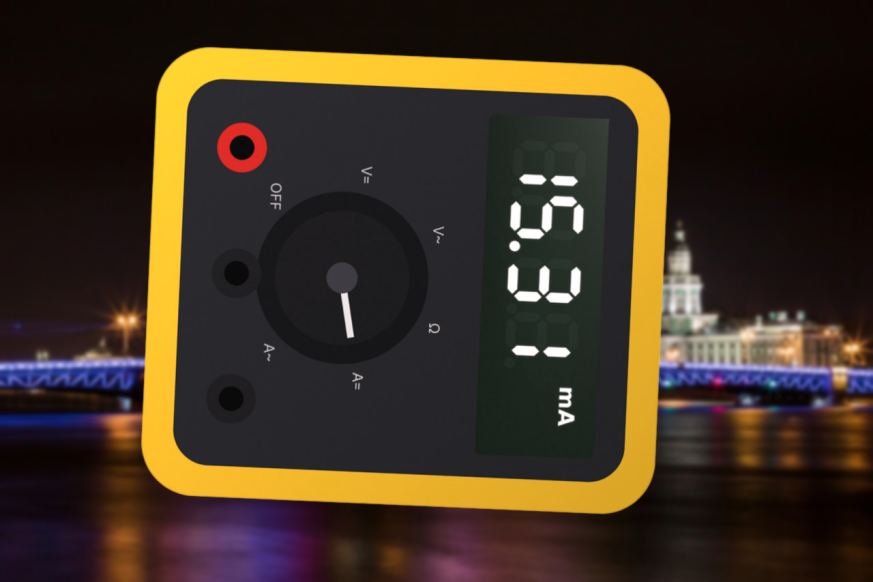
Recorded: 15.31 mA
